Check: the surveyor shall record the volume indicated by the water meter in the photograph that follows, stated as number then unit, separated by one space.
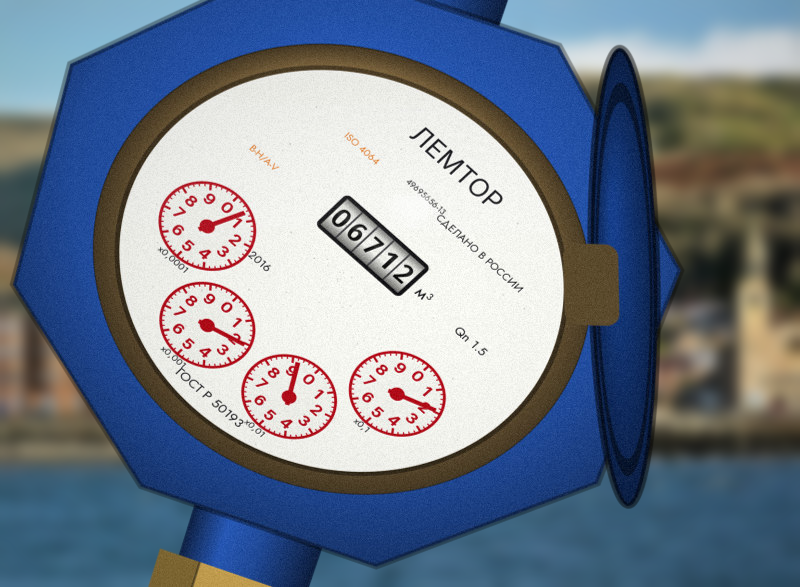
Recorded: 6712.1920 m³
